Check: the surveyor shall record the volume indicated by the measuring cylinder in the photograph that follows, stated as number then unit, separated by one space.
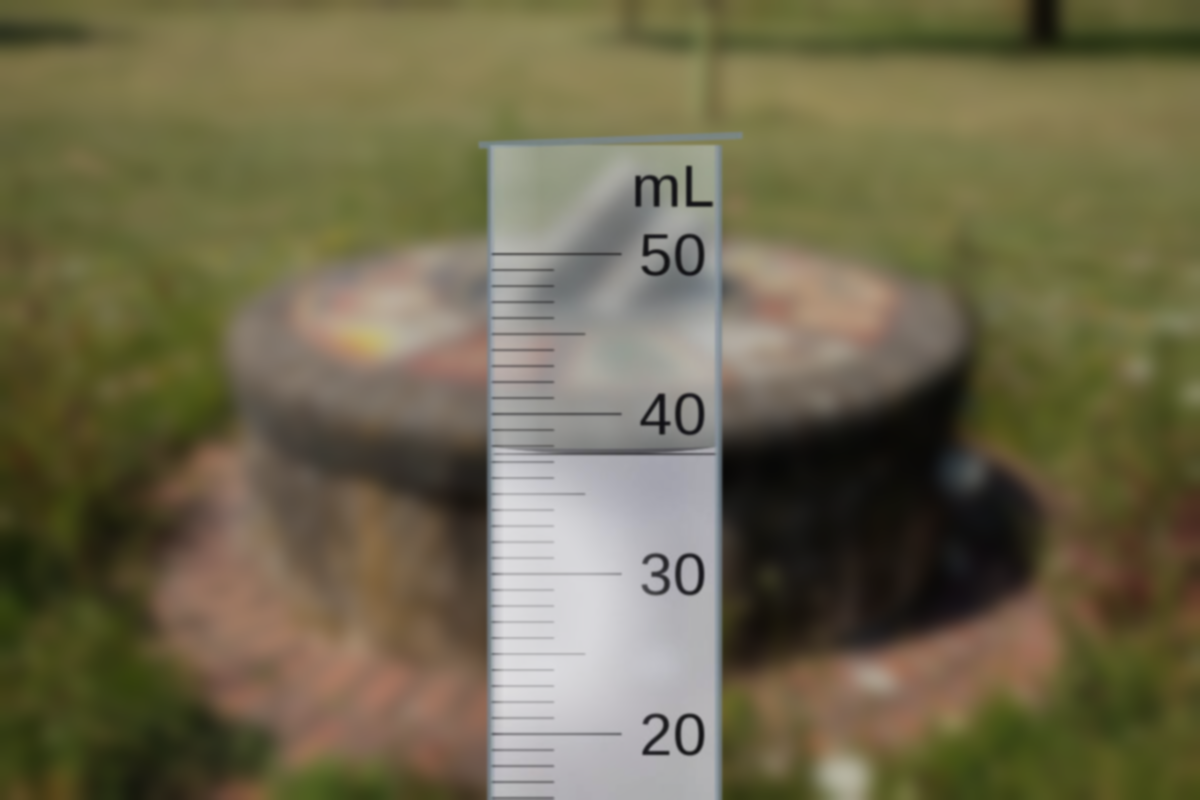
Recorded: 37.5 mL
